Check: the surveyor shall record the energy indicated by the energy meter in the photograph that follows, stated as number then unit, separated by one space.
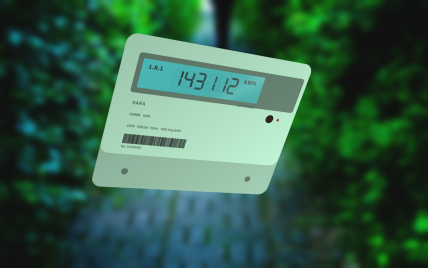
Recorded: 143112 kWh
